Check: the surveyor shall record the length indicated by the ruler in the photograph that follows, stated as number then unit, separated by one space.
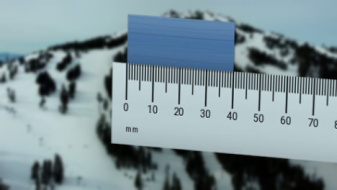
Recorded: 40 mm
